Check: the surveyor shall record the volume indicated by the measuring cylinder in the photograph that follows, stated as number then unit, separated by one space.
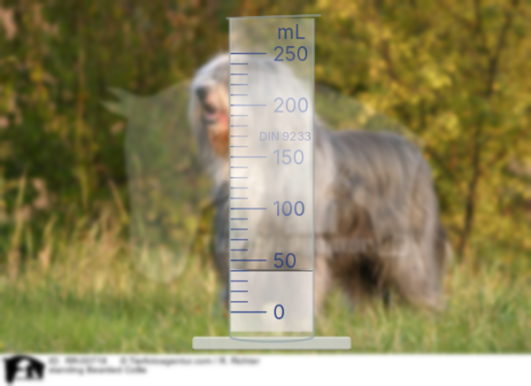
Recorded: 40 mL
